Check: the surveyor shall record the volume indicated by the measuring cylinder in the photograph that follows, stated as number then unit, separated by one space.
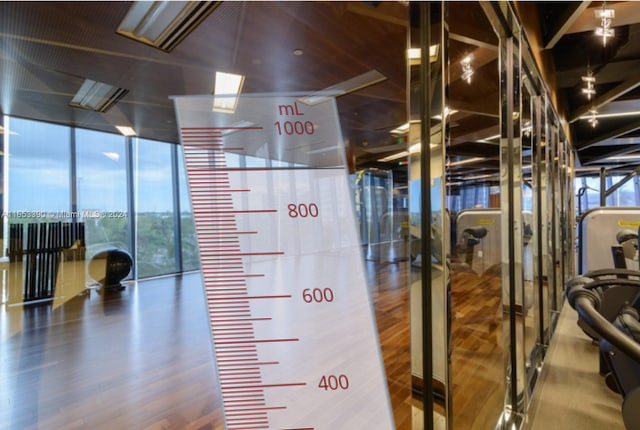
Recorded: 900 mL
